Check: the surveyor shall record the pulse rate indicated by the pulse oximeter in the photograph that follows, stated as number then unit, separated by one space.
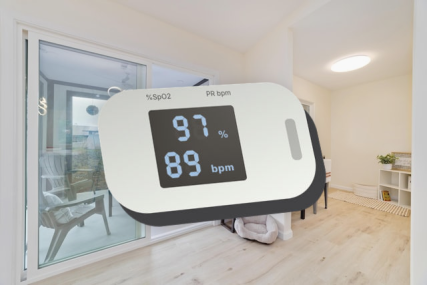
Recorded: 89 bpm
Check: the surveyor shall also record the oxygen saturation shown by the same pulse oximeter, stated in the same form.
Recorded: 97 %
